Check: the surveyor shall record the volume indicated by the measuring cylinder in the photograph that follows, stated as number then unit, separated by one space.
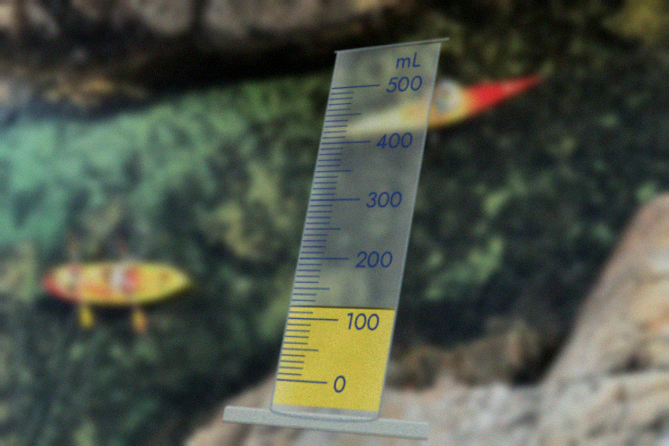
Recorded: 120 mL
